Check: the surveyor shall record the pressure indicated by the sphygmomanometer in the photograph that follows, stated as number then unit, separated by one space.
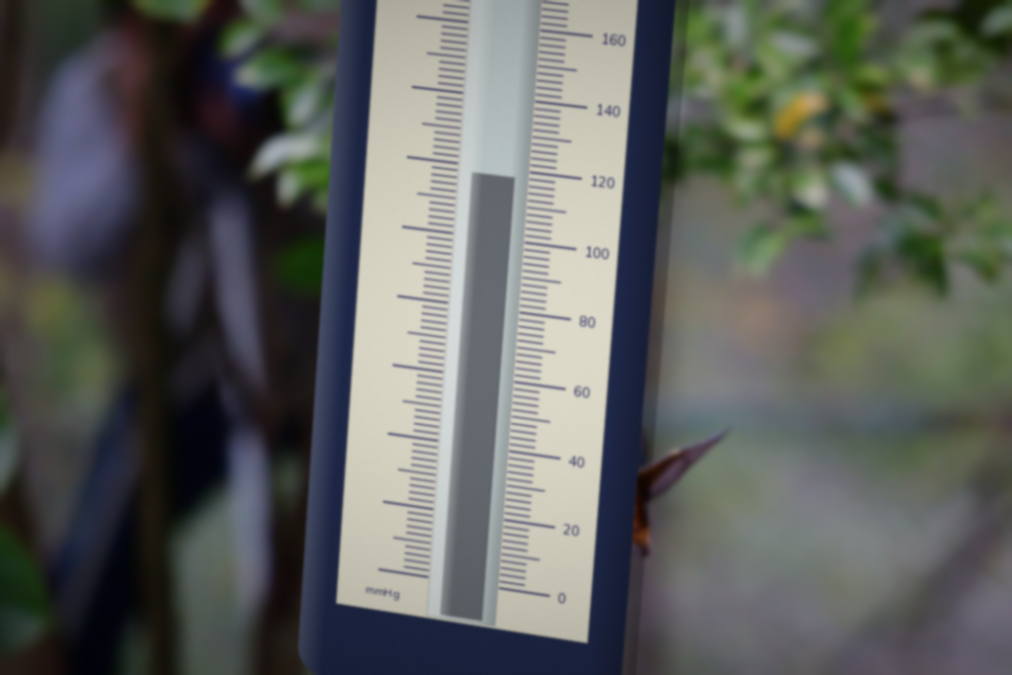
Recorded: 118 mmHg
